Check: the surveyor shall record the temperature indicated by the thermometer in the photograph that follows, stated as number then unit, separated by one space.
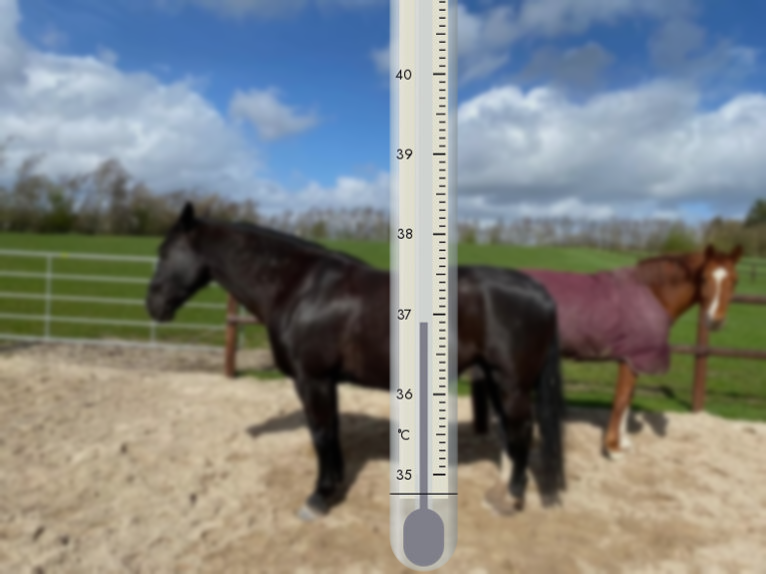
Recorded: 36.9 °C
